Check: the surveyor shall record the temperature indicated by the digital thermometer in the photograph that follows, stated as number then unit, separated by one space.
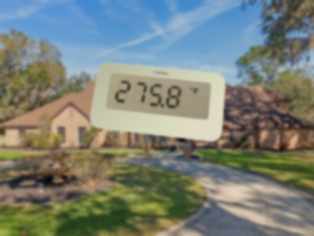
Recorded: 275.8 °F
